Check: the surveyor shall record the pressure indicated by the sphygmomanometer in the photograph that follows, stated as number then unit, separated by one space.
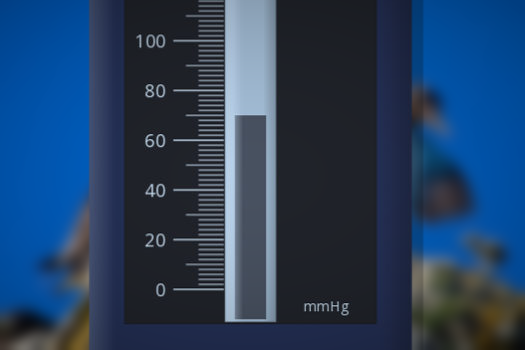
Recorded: 70 mmHg
